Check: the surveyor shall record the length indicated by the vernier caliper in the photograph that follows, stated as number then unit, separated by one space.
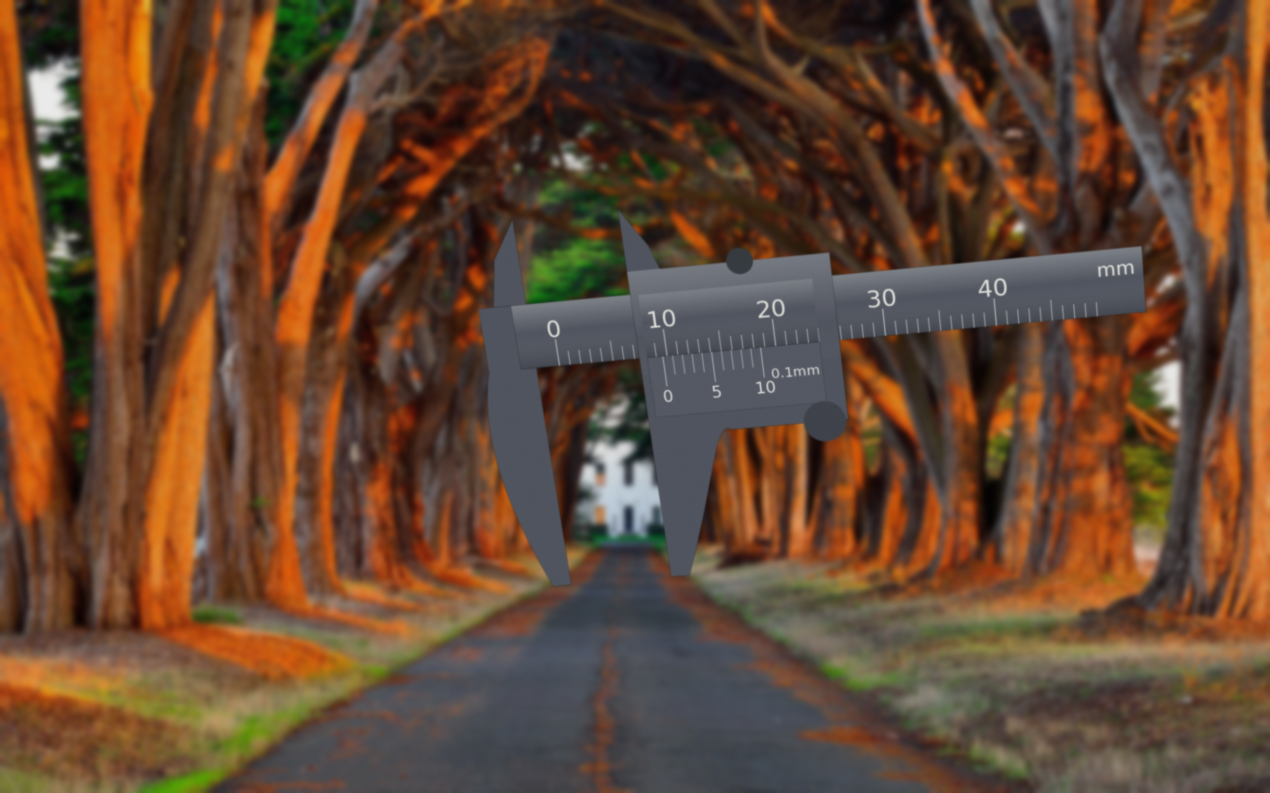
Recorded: 9.6 mm
